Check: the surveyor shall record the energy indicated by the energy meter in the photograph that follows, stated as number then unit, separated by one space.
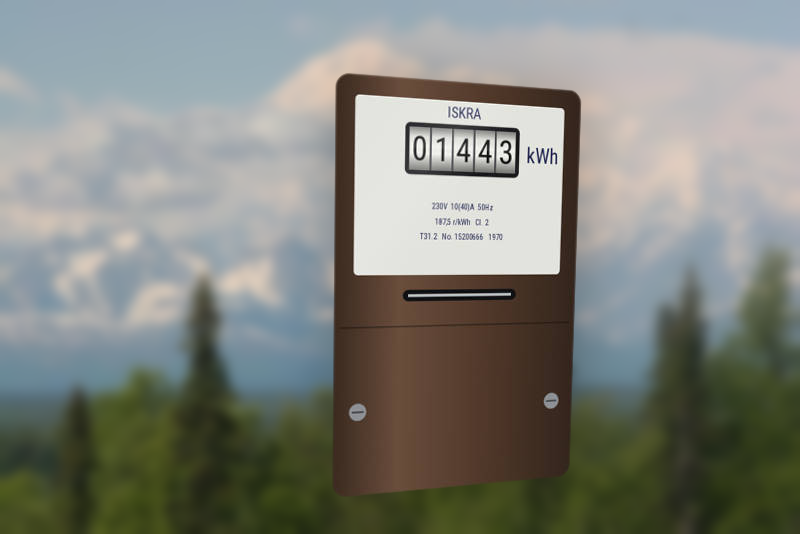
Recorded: 1443 kWh
